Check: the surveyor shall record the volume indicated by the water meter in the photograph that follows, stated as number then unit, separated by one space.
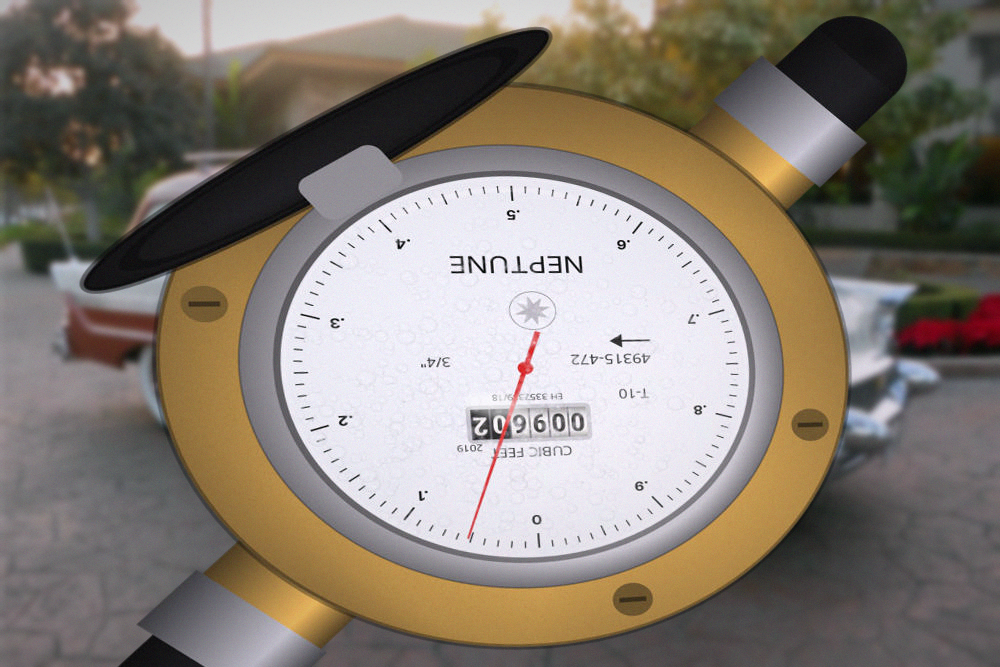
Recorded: 9602.05 ft³
